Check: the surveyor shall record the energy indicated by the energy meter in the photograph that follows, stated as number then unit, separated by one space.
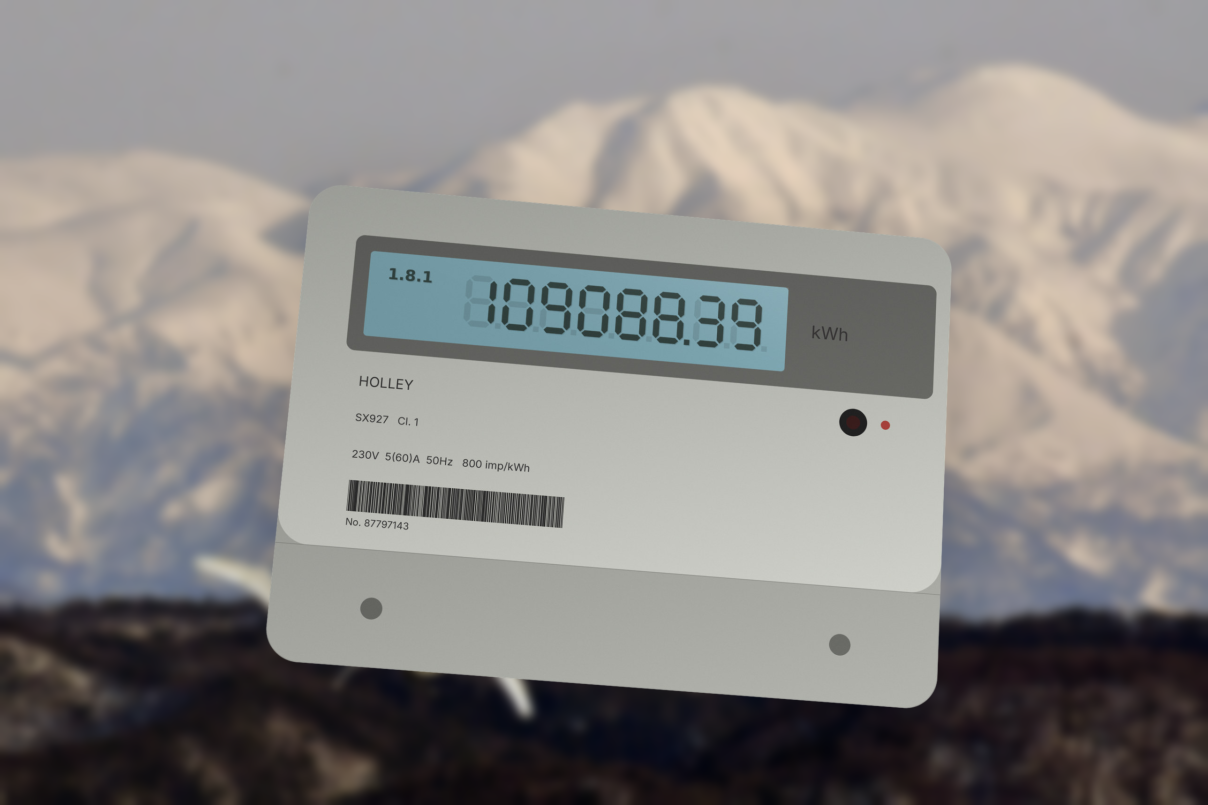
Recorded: 109088.39 kWh
